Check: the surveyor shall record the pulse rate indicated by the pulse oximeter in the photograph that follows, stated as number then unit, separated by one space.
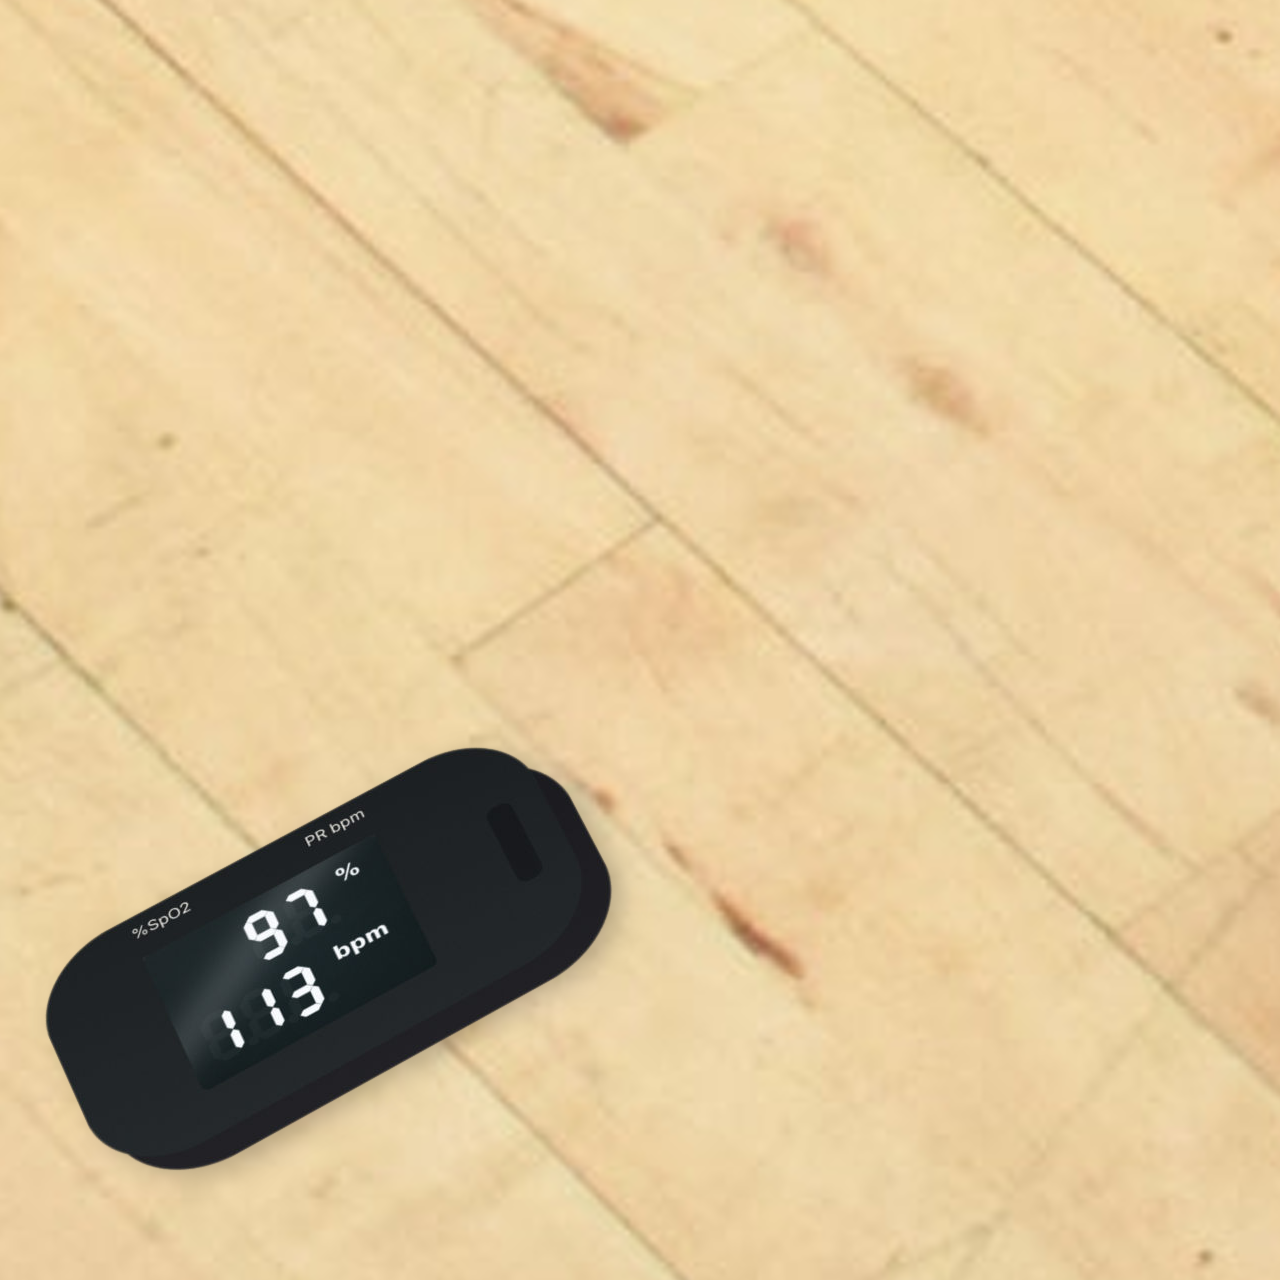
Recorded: 113 bpm
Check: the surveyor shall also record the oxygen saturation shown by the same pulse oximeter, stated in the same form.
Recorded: 97 %
